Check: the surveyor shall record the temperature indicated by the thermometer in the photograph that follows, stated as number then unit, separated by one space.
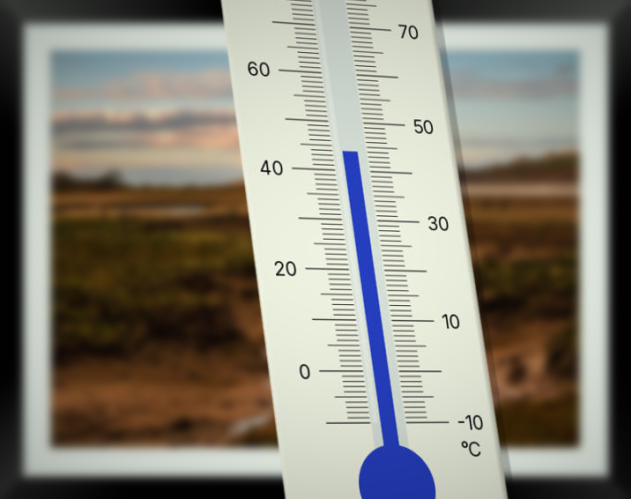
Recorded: 44 °C
